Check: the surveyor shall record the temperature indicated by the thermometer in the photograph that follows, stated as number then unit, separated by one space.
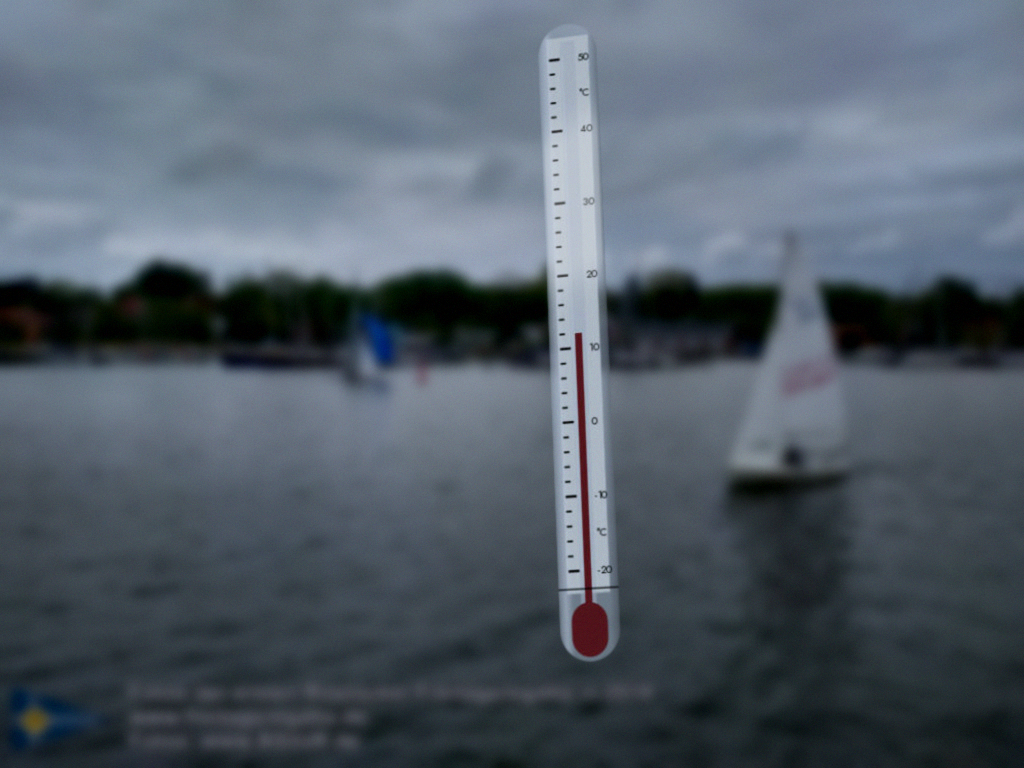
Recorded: 12 °C
